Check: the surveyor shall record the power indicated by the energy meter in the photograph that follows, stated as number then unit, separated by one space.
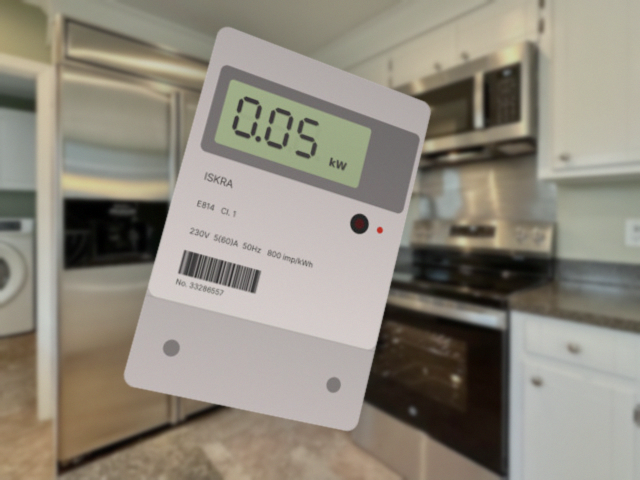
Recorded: 0.05 kW
